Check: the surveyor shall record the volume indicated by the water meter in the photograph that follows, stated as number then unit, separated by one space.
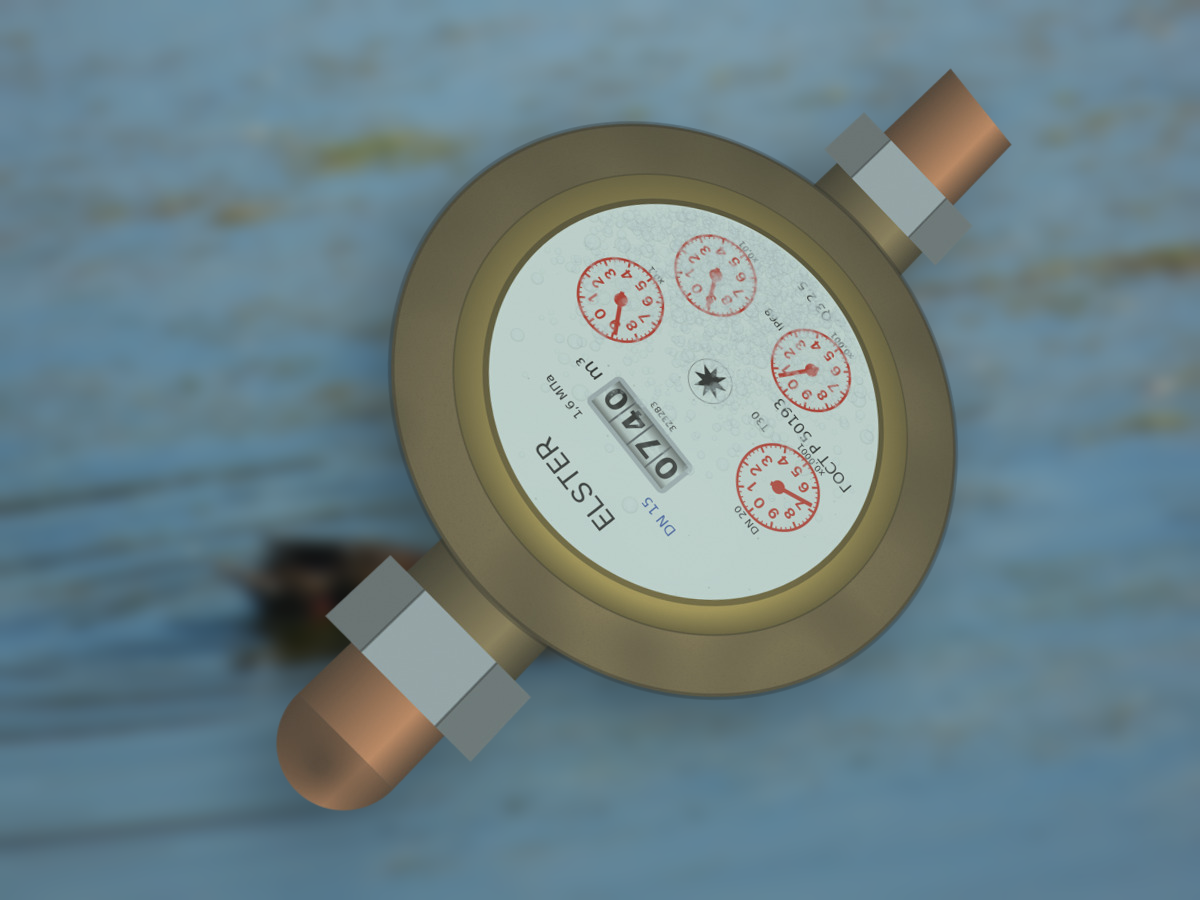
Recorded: 739.8906 m³
